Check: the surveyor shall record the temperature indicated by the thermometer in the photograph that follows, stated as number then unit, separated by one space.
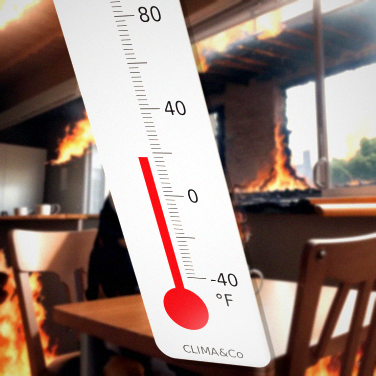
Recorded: 18 °F
